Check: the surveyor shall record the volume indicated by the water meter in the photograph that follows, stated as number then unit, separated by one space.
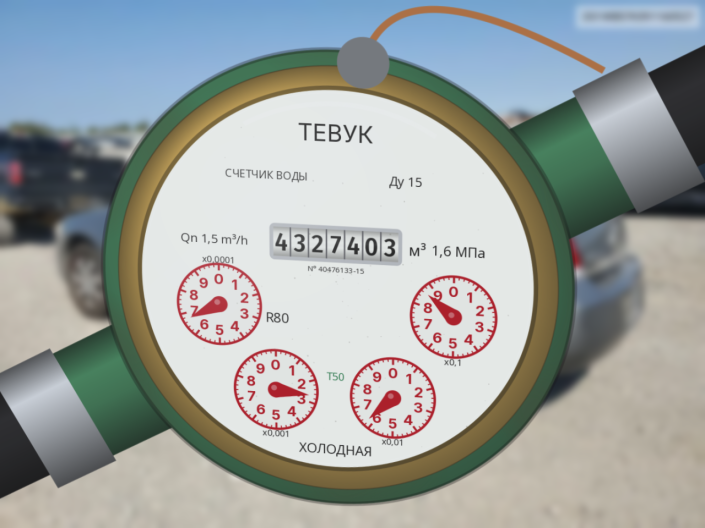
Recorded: 4327403.8626 m³
